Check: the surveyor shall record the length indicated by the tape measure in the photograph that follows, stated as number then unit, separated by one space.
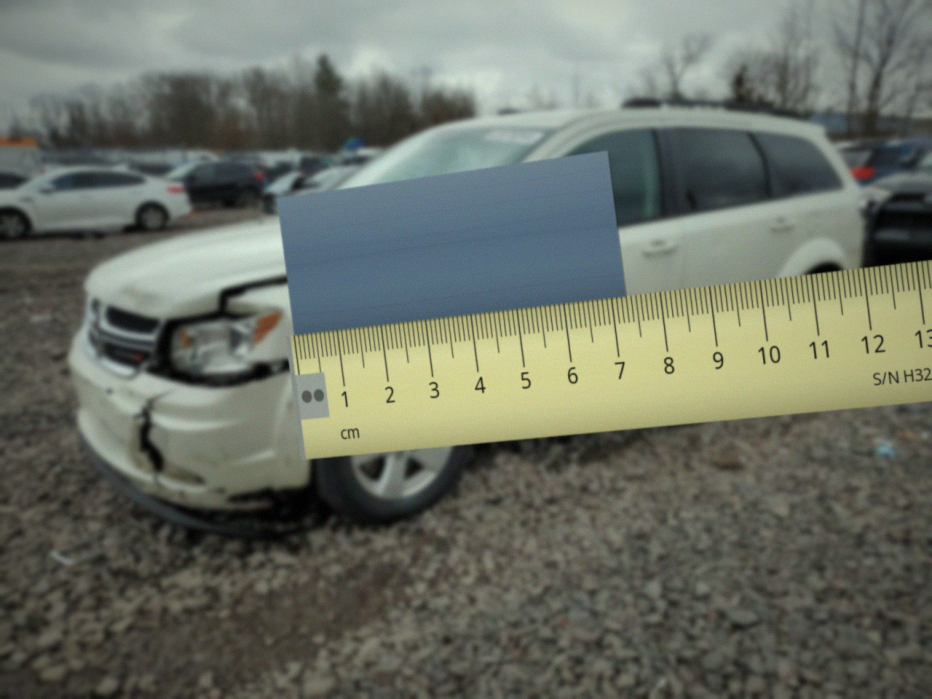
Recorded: 7.3 cm
